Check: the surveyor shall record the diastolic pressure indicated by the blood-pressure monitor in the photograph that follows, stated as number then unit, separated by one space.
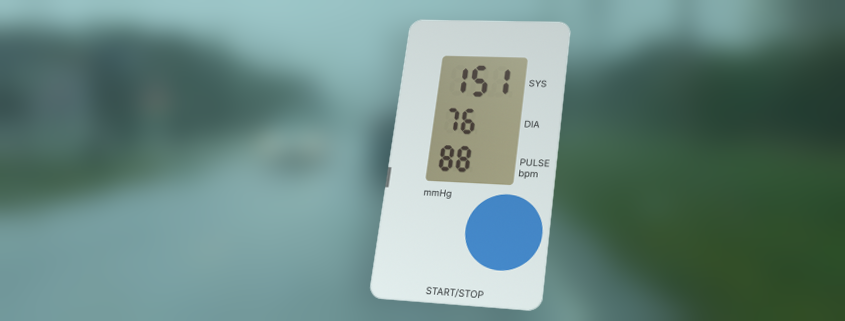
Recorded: 76 mmHg
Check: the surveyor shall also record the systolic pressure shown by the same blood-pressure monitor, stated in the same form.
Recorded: 151 mmHg
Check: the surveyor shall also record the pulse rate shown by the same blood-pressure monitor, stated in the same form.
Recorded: 88 bpm
